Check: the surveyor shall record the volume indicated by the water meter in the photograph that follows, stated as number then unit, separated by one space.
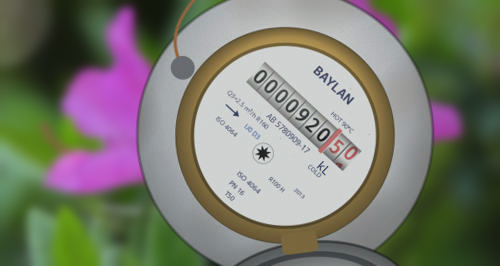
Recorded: 920.50 kL
